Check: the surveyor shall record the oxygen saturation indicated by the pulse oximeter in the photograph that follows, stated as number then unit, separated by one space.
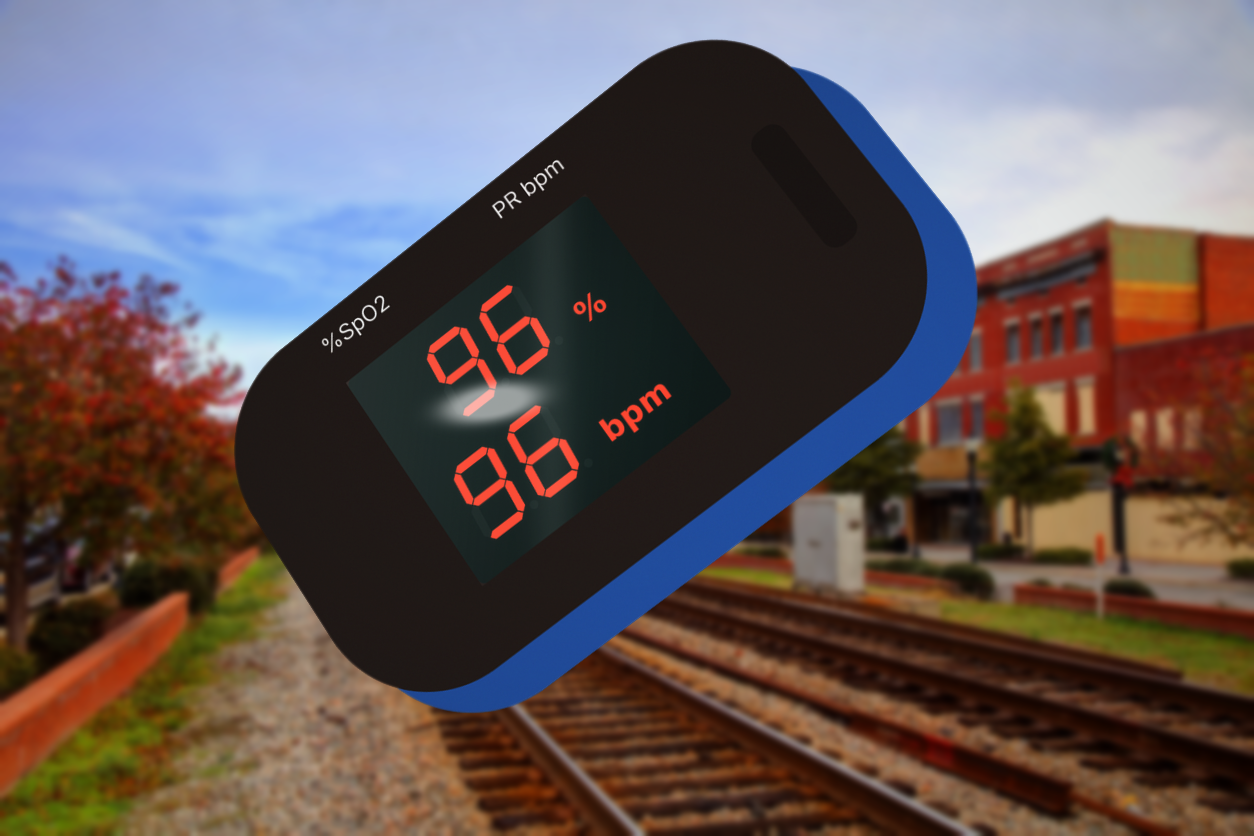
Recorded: 96 %
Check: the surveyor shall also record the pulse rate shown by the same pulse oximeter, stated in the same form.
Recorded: 96 bpm
